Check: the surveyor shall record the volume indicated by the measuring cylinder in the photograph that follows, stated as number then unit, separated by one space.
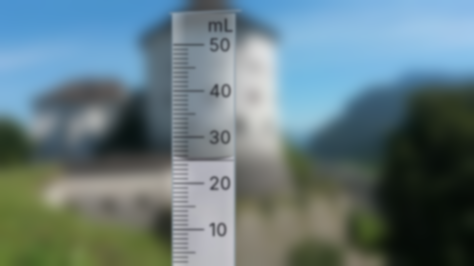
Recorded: 25 mL
